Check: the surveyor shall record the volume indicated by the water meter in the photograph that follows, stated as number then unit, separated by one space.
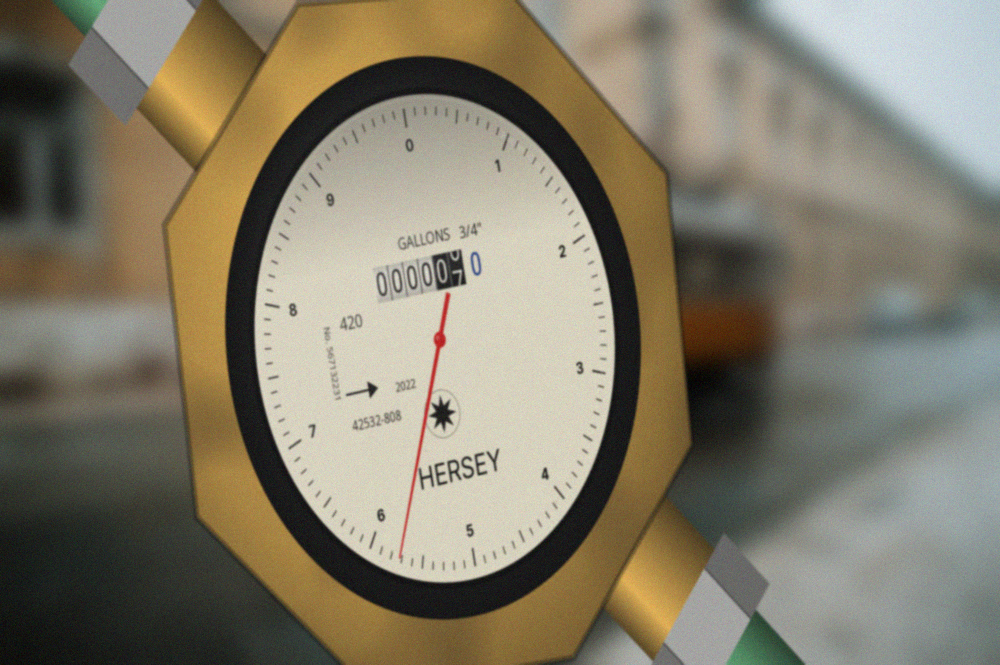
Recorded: 65.7 gal
